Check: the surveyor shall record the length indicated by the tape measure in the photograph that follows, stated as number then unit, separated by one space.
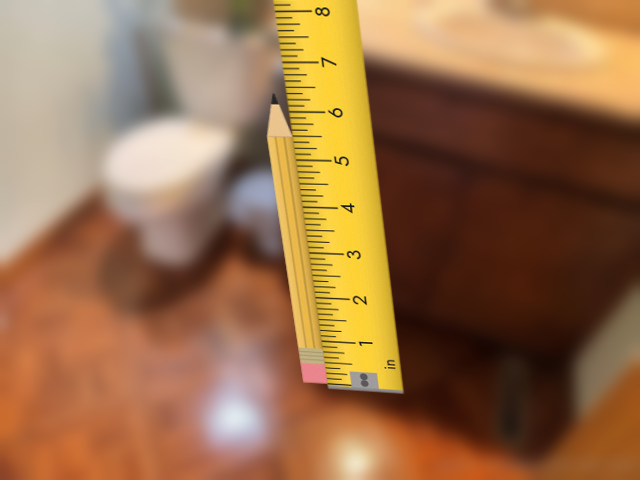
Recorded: 6.375 in
